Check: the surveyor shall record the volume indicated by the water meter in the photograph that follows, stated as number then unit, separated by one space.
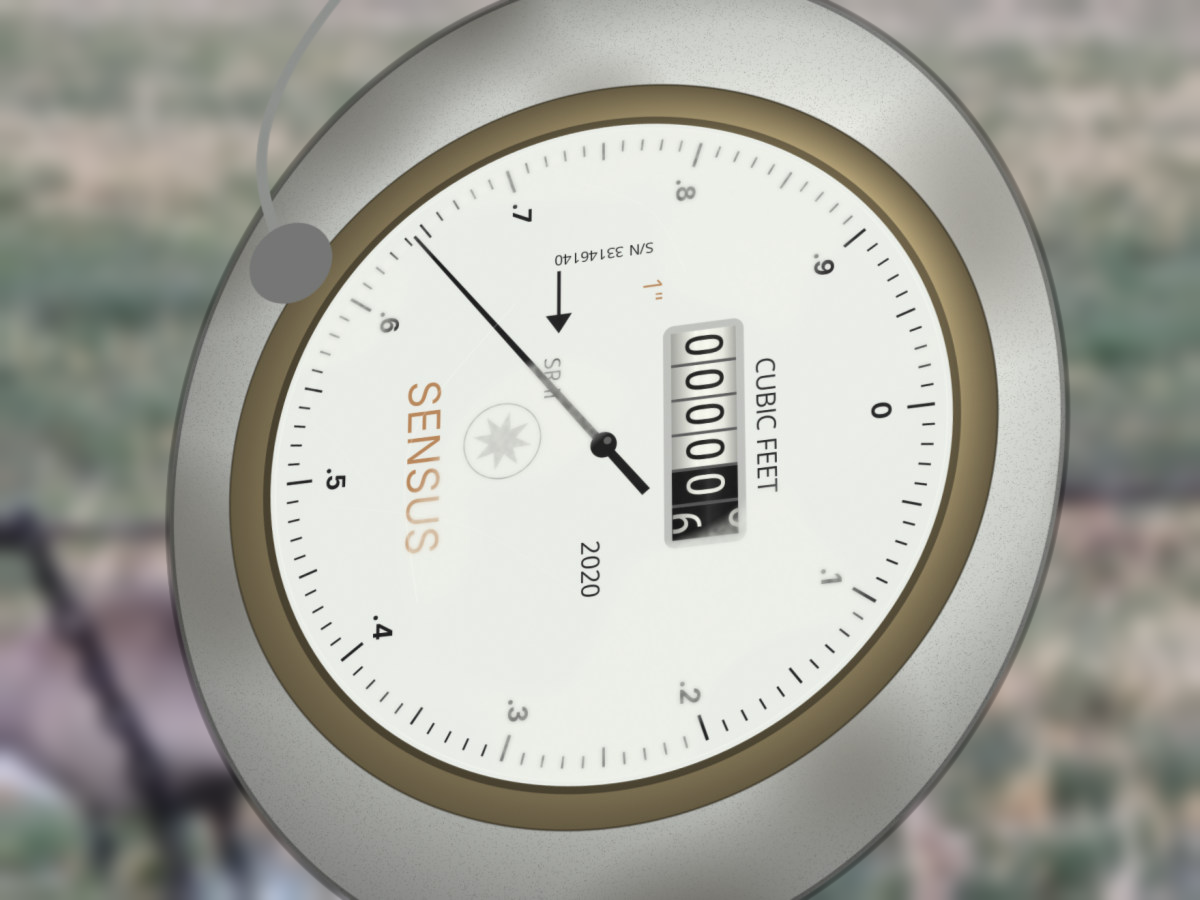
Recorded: 5.64 ft³
